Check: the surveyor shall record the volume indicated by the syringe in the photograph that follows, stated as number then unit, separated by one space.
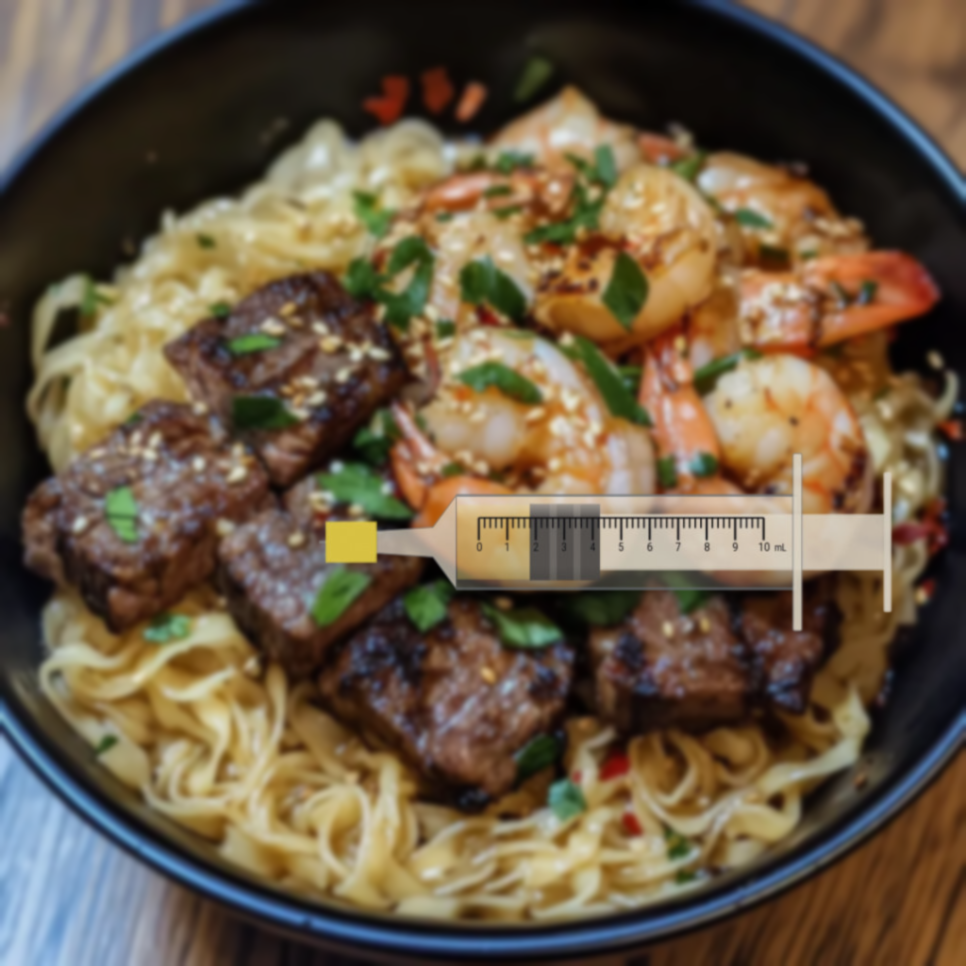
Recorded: 1.8 mL
